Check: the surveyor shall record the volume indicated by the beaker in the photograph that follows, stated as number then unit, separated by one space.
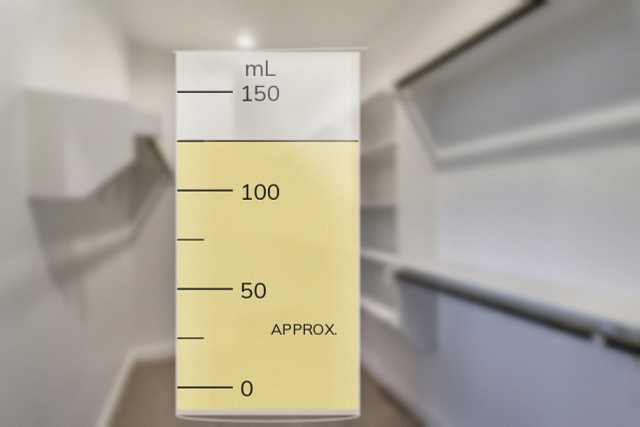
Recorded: 125 mL
